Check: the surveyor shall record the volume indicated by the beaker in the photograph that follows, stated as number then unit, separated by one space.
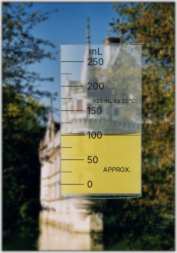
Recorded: 100 mL
